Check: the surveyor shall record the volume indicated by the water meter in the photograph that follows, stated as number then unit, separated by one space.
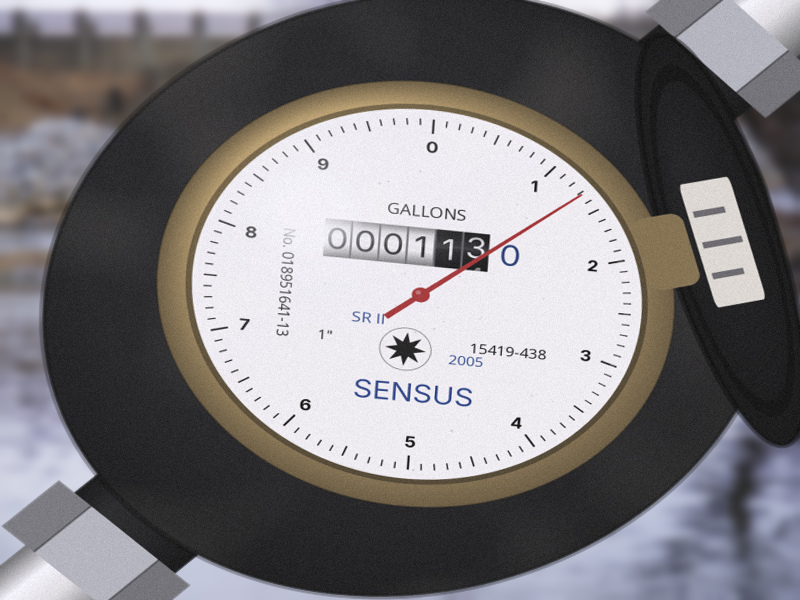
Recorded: 1131.3 gal
